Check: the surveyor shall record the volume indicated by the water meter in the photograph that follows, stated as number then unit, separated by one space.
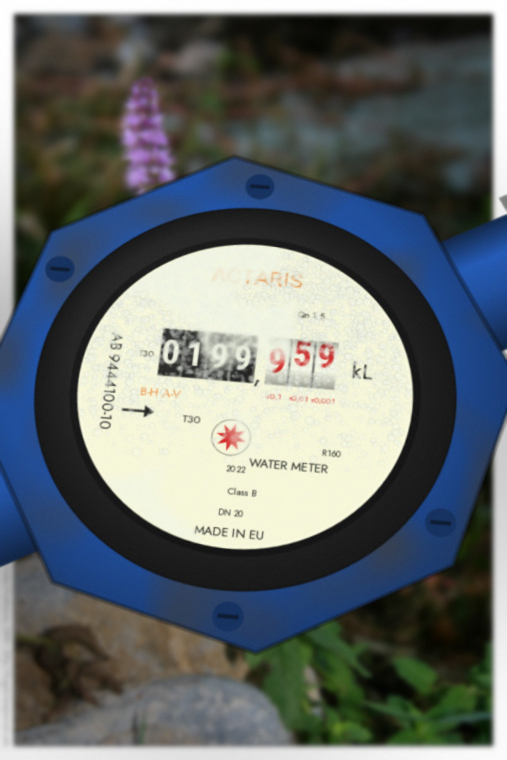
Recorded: 199.959 kL
